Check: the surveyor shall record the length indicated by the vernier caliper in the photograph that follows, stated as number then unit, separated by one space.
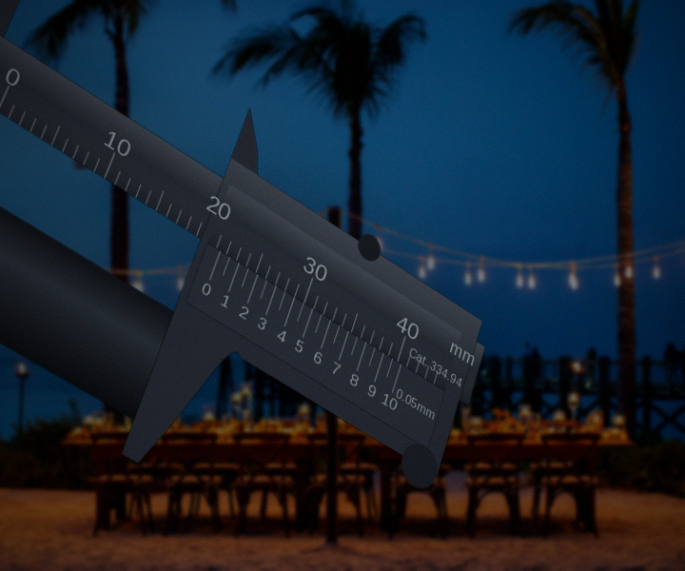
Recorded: 21.4 mm
